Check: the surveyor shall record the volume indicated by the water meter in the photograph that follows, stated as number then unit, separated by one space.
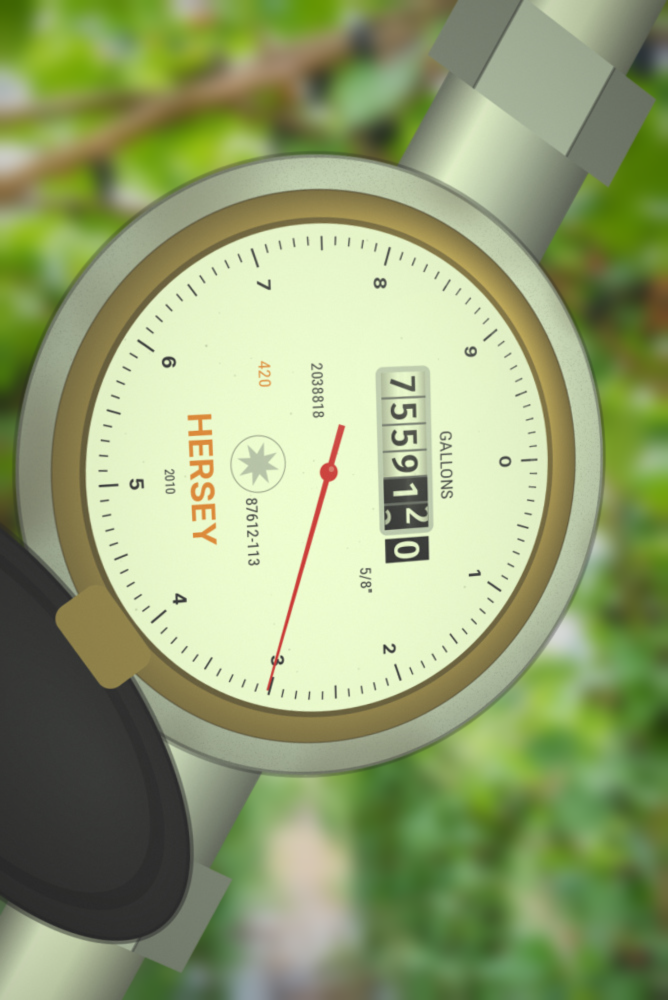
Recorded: 7559123.0 gal
